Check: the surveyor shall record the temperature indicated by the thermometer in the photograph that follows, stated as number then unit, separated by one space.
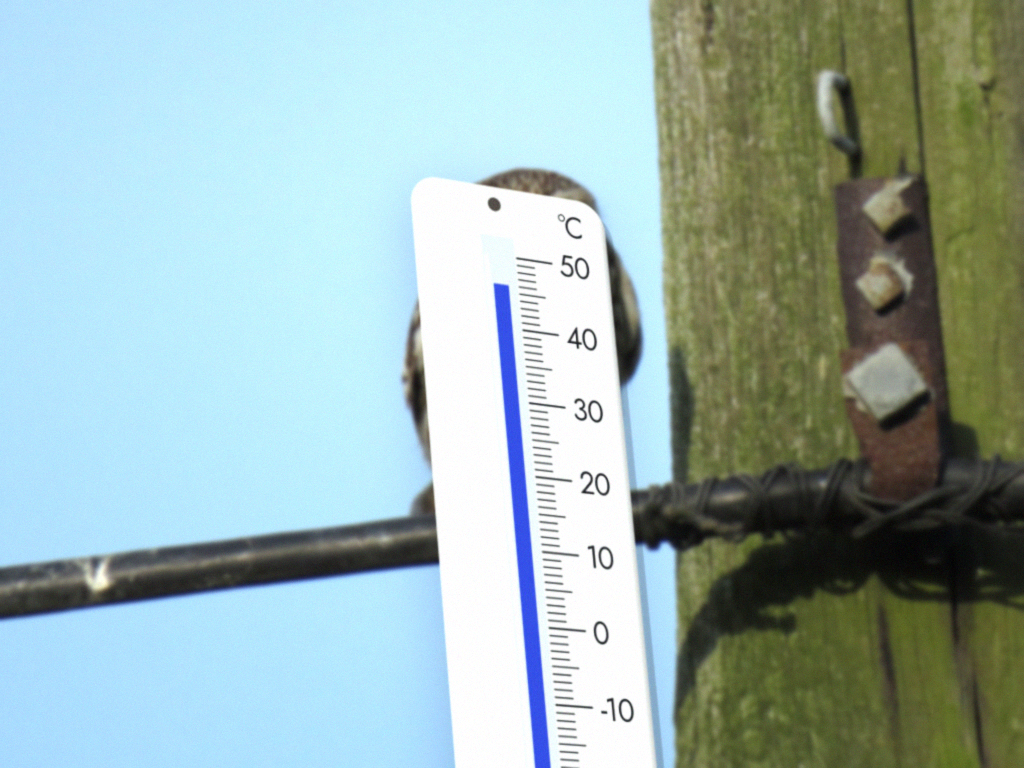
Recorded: 46 °C
